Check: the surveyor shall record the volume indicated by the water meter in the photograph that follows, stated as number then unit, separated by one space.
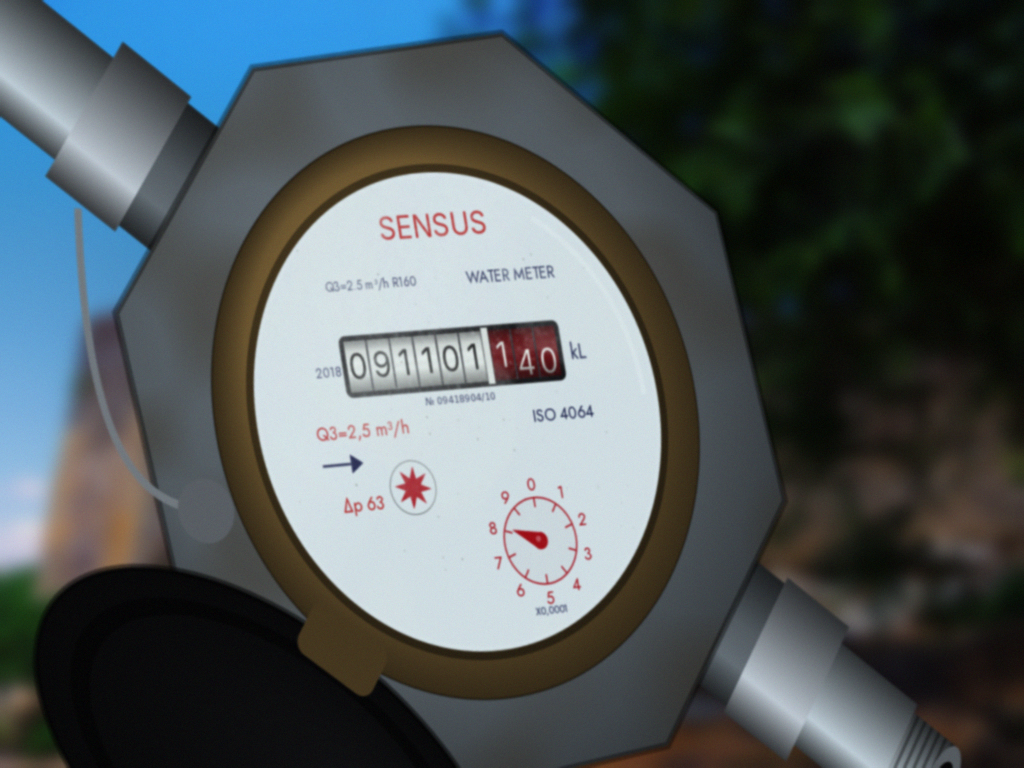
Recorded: 91101.1398 kL
